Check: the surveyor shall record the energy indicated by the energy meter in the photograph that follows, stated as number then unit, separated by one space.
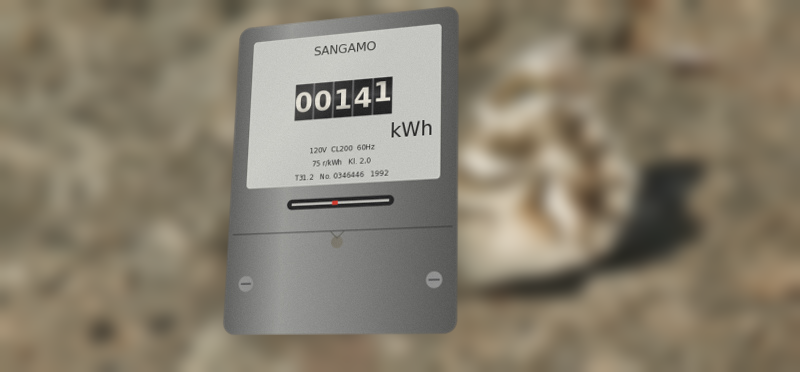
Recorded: 141 kWh
